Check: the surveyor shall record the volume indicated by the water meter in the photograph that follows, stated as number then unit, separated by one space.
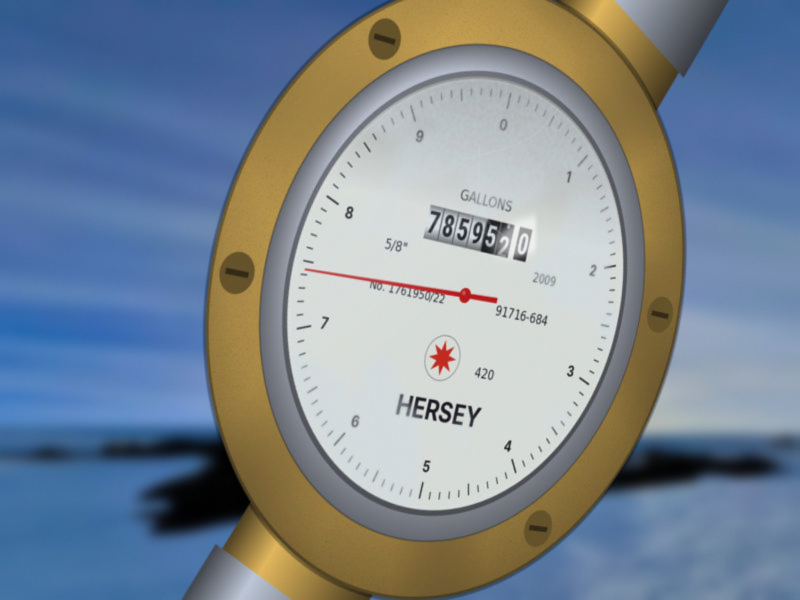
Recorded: 7859517.4 gal
